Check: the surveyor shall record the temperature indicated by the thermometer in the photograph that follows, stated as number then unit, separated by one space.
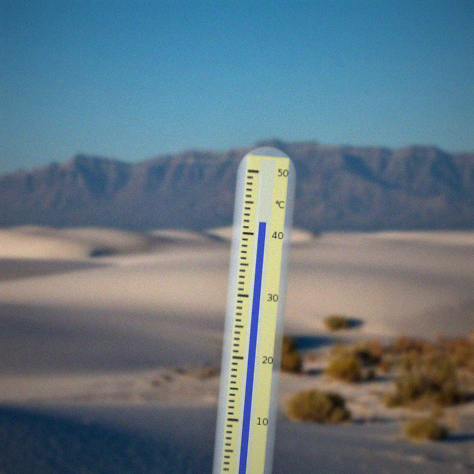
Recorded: 42 °C
